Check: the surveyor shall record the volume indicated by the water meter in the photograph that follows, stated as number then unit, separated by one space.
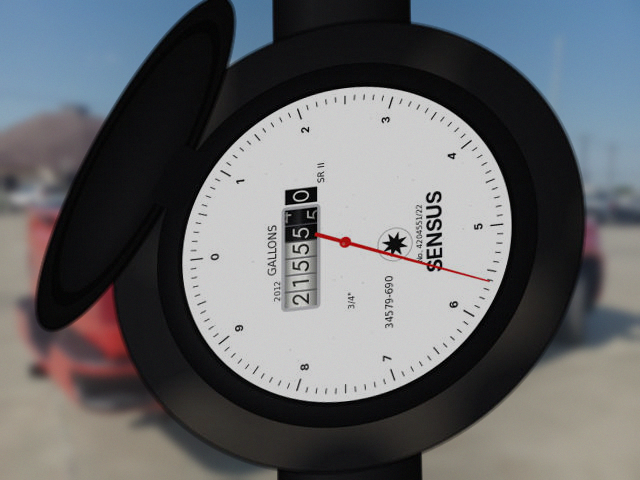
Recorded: 2155545.6 gal
